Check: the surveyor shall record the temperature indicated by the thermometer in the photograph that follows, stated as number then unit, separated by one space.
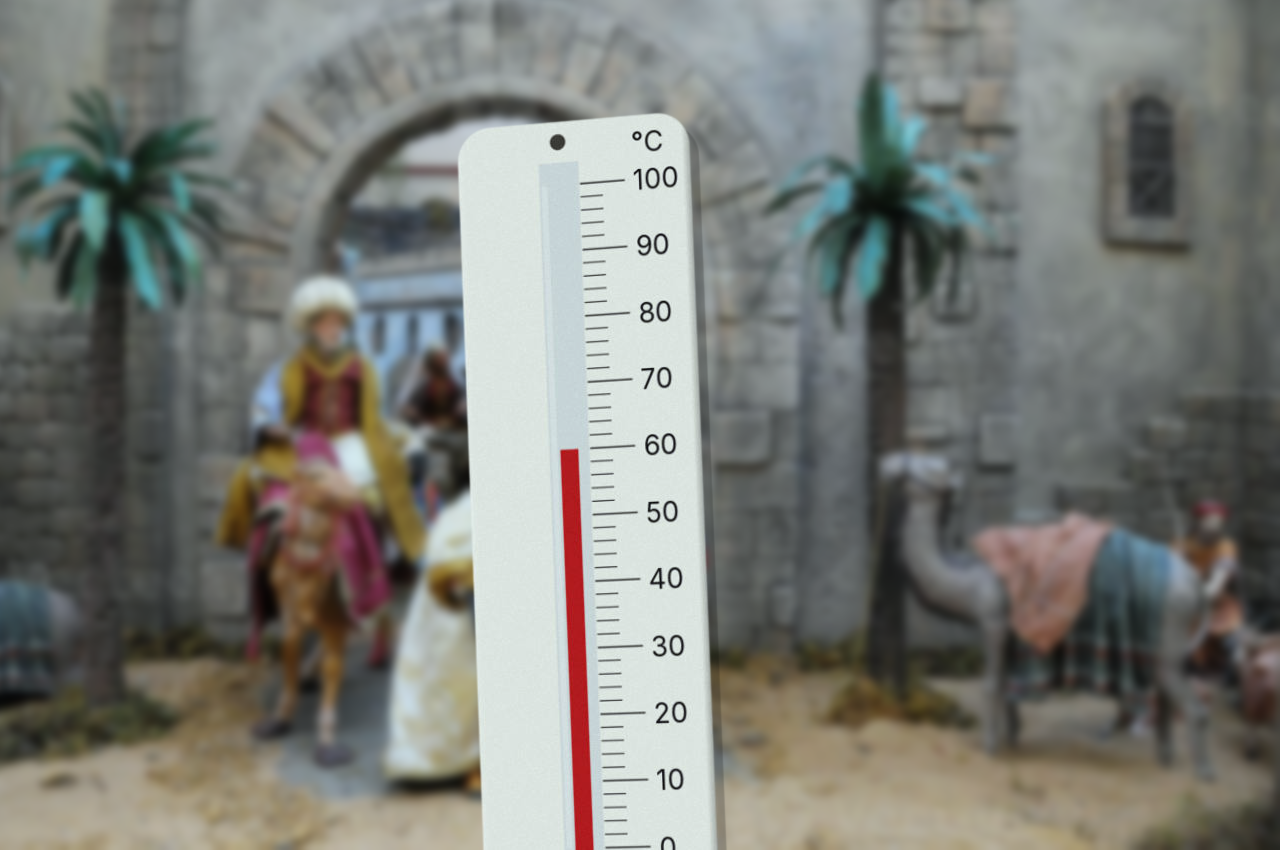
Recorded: 60 °C
